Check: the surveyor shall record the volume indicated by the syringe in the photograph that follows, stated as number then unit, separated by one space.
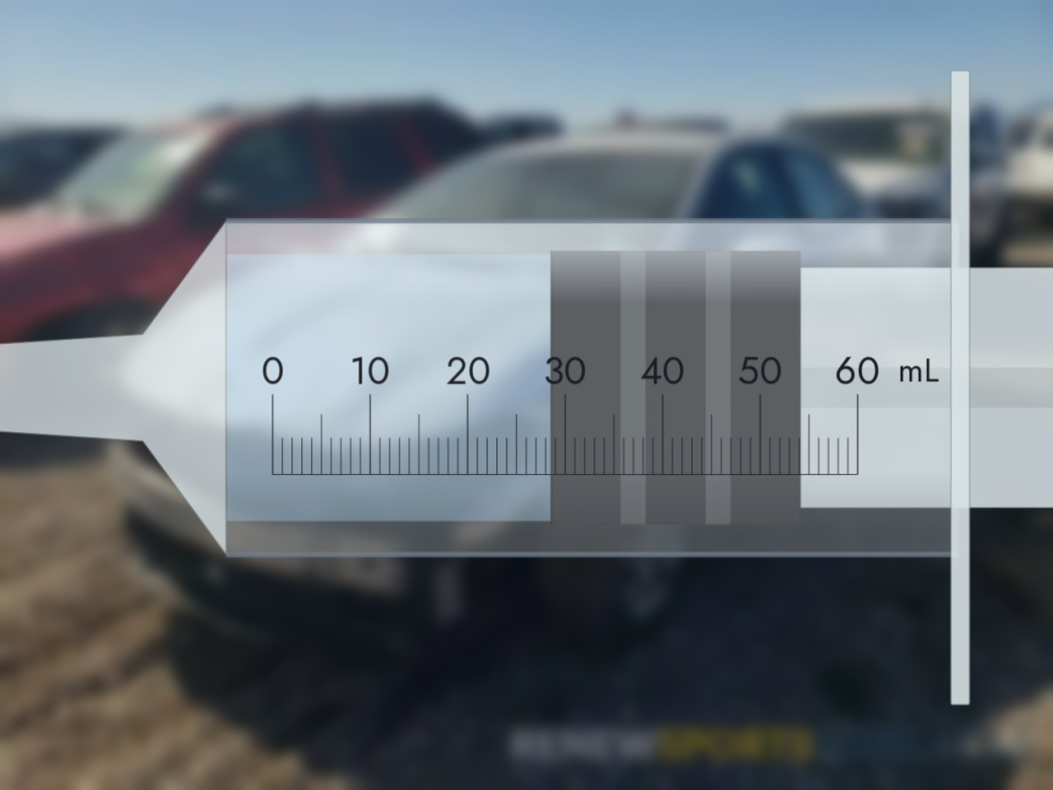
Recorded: 28.5 mL
